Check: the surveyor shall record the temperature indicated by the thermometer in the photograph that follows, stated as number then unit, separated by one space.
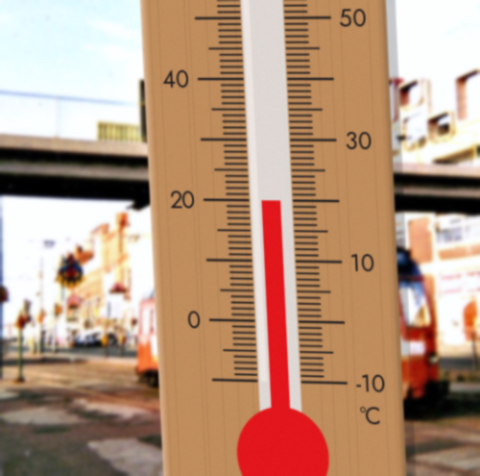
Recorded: 20 °C
